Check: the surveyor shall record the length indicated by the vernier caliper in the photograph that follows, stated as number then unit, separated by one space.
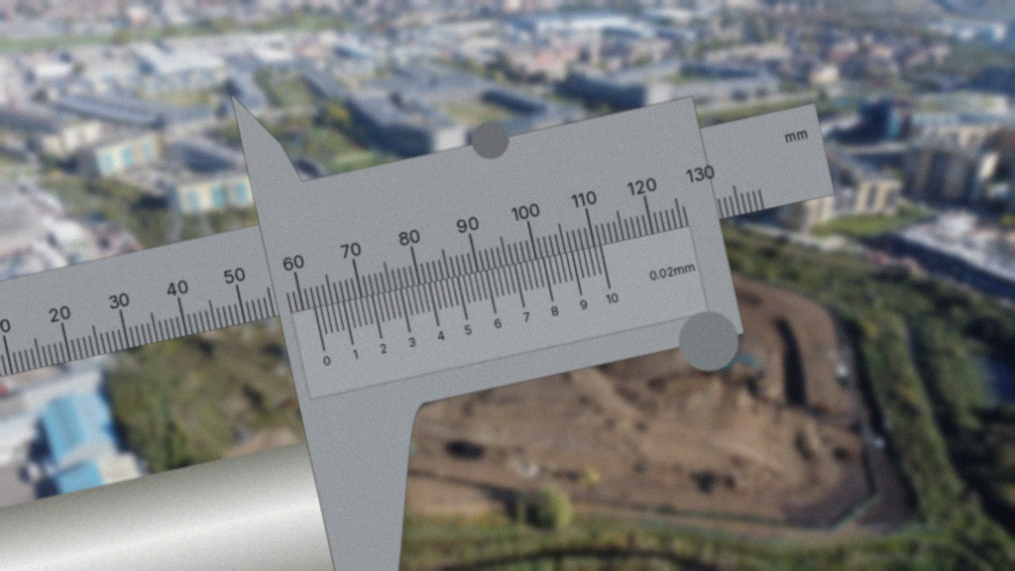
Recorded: 62.0 mm
